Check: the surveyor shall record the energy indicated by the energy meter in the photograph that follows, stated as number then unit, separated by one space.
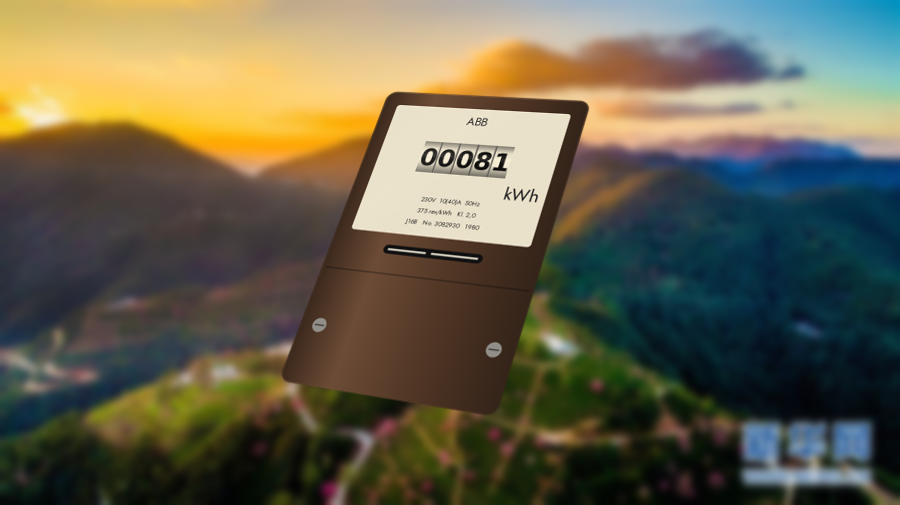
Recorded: 81 kWh
